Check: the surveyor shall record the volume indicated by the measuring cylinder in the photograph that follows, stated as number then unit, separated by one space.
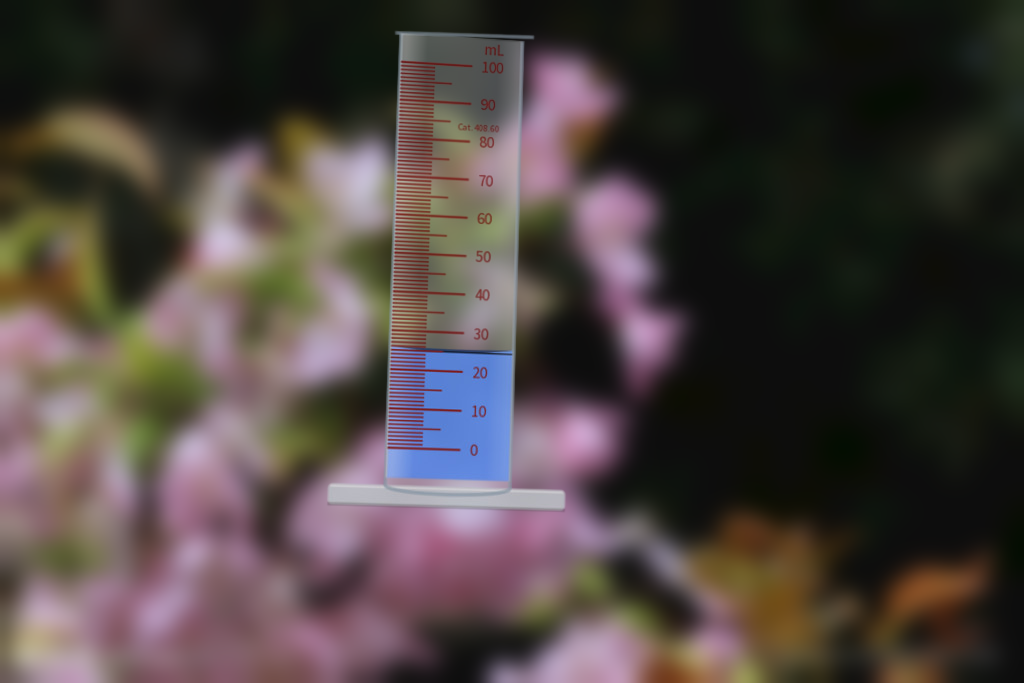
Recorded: 25 mL
